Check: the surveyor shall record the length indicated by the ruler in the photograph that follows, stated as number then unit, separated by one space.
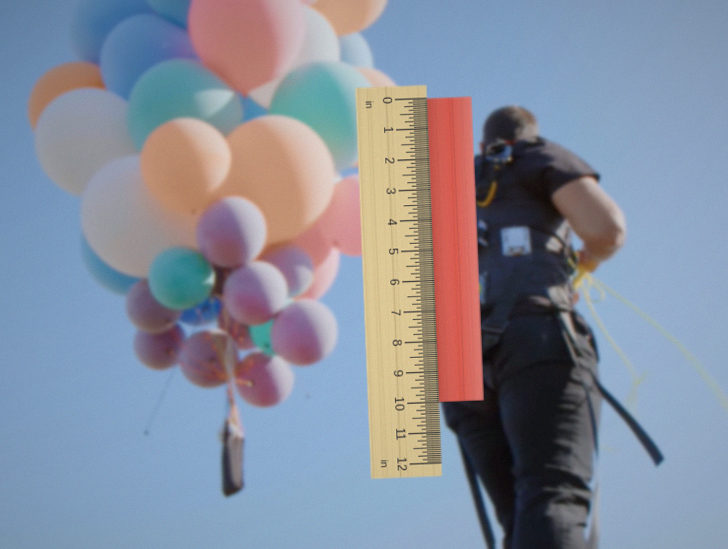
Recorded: 10 in
